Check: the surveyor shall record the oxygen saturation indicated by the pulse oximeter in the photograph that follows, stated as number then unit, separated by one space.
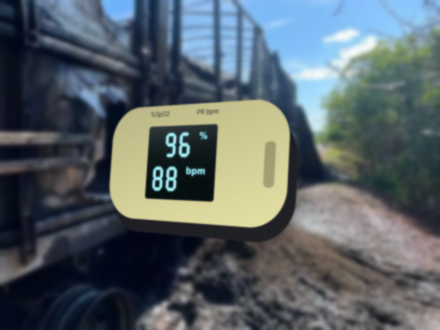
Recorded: 96 %
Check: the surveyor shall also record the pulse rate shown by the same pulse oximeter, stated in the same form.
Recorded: 88 bpm
